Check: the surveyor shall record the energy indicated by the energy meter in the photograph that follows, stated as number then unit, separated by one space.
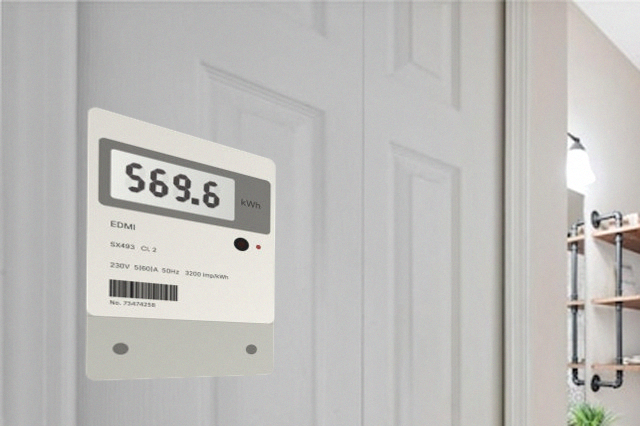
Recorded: 569.6 kWh
